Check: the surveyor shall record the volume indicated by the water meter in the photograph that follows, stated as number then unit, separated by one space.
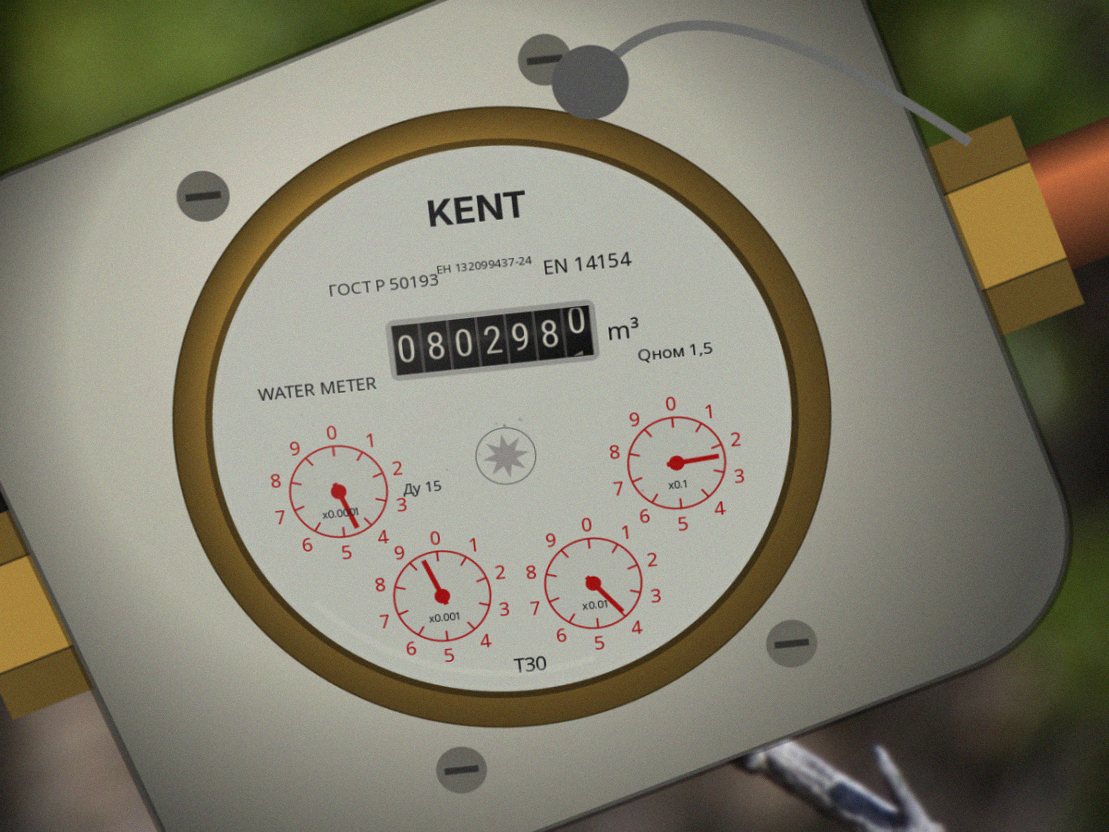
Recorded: 802980.2394 m³
